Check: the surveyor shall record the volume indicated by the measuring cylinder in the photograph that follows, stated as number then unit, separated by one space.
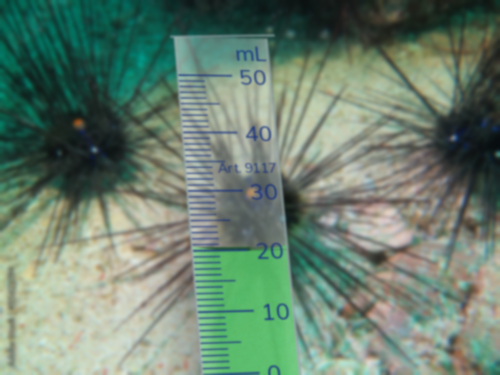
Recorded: 20 mL
